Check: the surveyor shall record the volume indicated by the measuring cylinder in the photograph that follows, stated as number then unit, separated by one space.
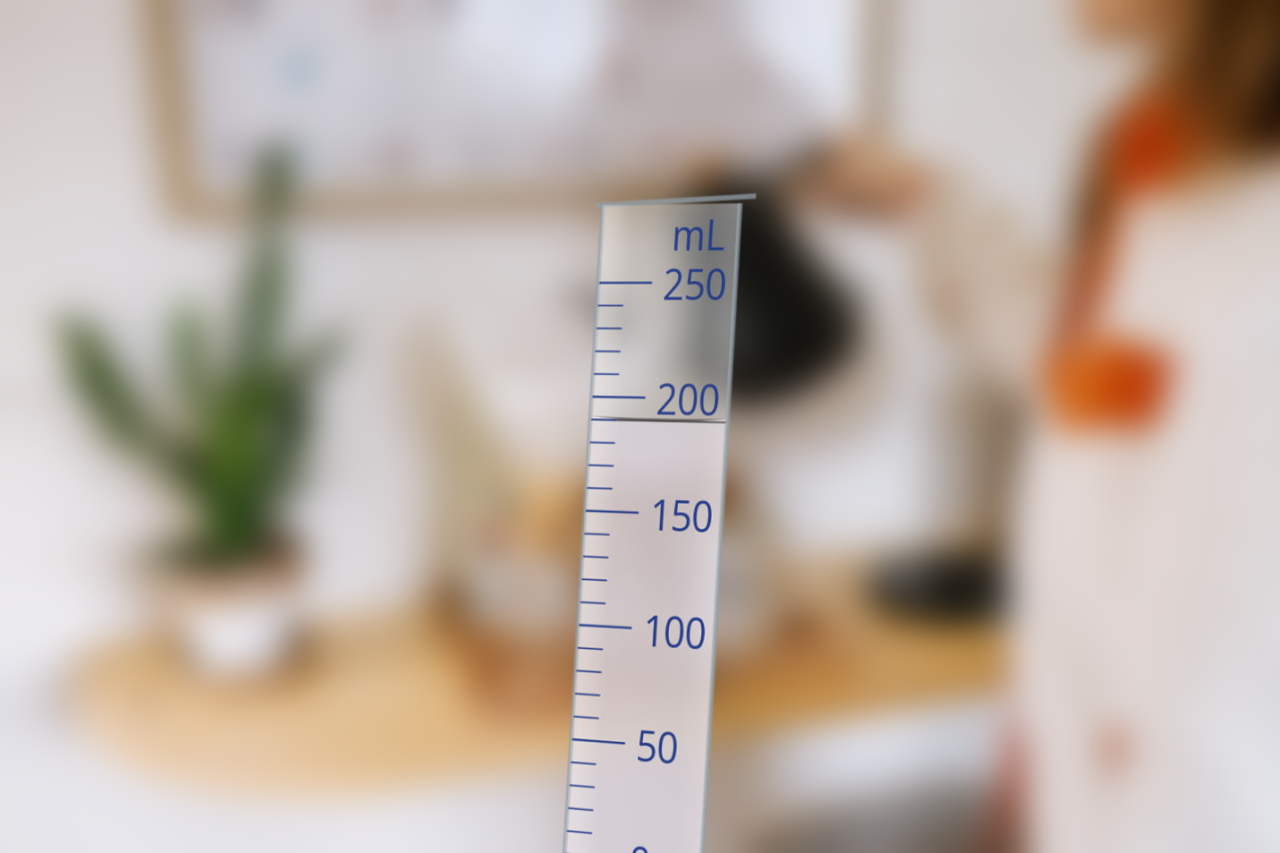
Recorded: 190 mL
